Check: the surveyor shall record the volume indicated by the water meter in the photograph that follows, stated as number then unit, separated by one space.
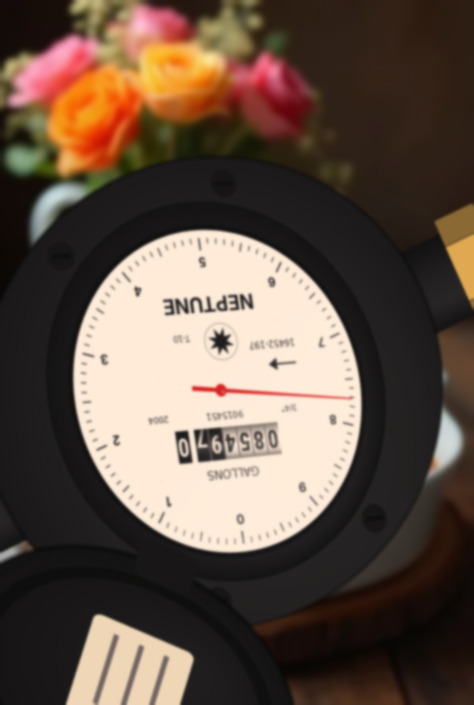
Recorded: 854967.7 gal
